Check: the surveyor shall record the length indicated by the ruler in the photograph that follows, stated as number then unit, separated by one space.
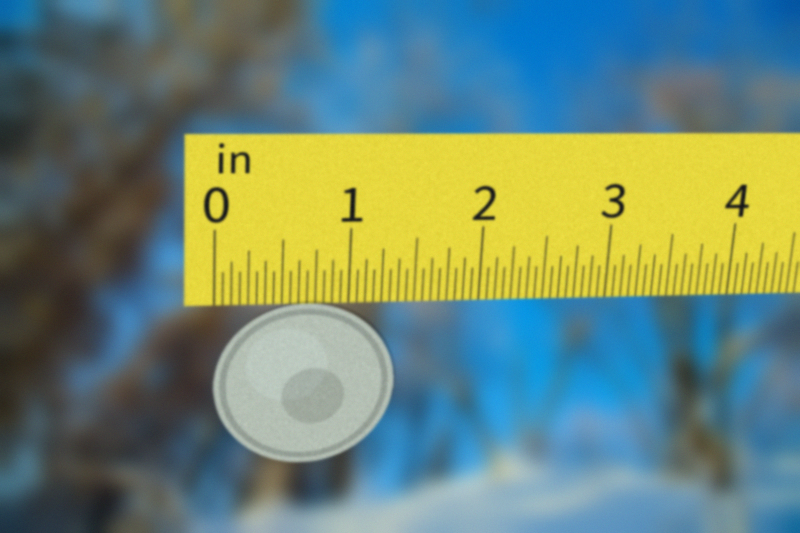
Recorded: 1.375 in
